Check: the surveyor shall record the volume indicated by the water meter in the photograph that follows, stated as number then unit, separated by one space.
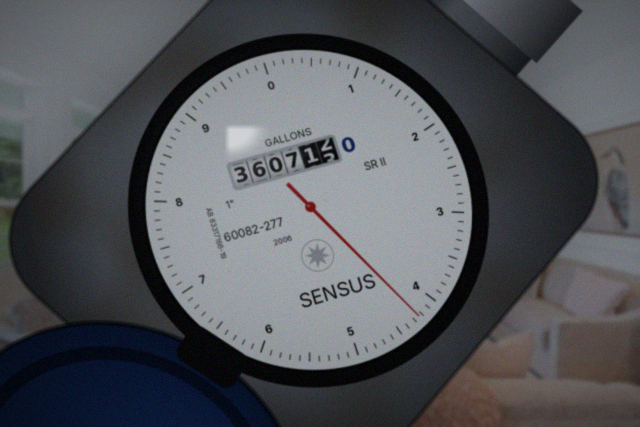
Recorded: 3607124.2 gal
